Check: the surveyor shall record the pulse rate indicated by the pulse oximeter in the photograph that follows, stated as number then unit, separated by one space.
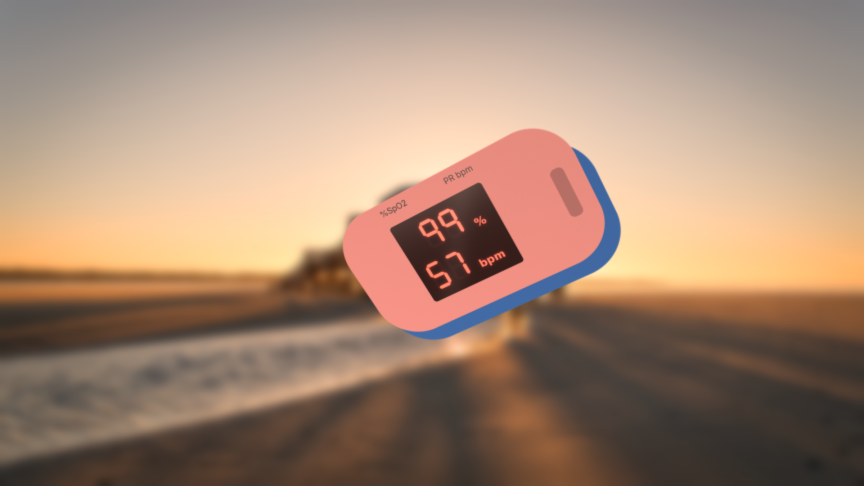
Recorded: 57 bpm
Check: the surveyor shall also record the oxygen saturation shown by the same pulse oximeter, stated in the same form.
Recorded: 99 %
